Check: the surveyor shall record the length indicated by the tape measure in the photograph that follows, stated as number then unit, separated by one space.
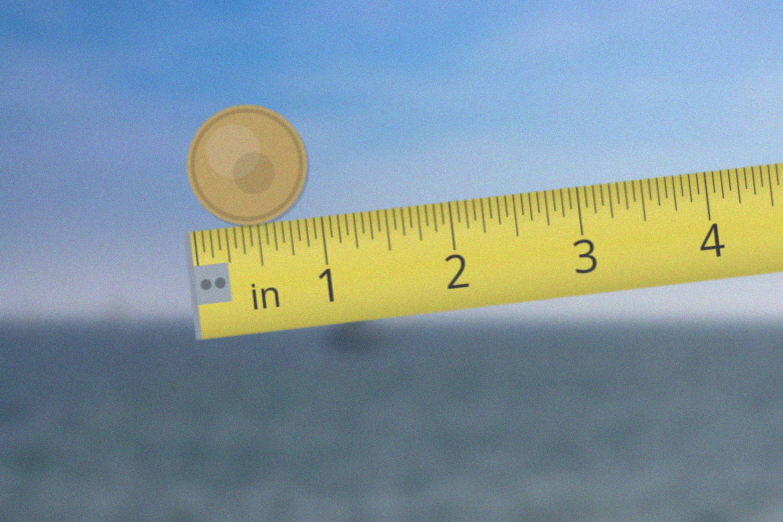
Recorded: 0.9375 in
